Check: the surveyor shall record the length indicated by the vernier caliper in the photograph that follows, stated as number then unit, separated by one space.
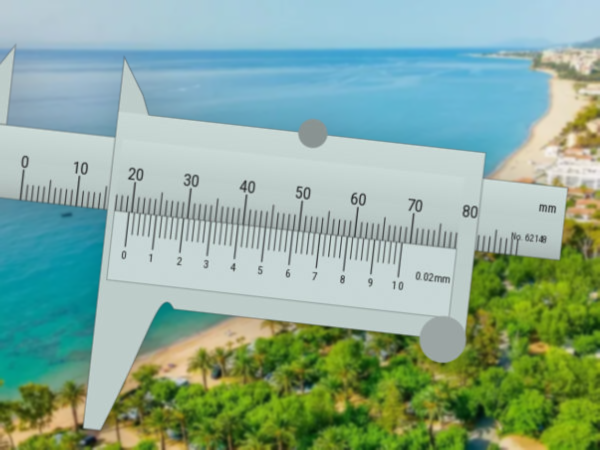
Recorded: 19.5 mm
